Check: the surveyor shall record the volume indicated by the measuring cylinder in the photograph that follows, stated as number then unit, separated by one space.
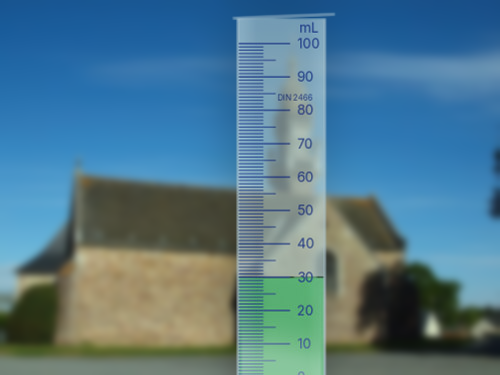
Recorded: 30 mL
